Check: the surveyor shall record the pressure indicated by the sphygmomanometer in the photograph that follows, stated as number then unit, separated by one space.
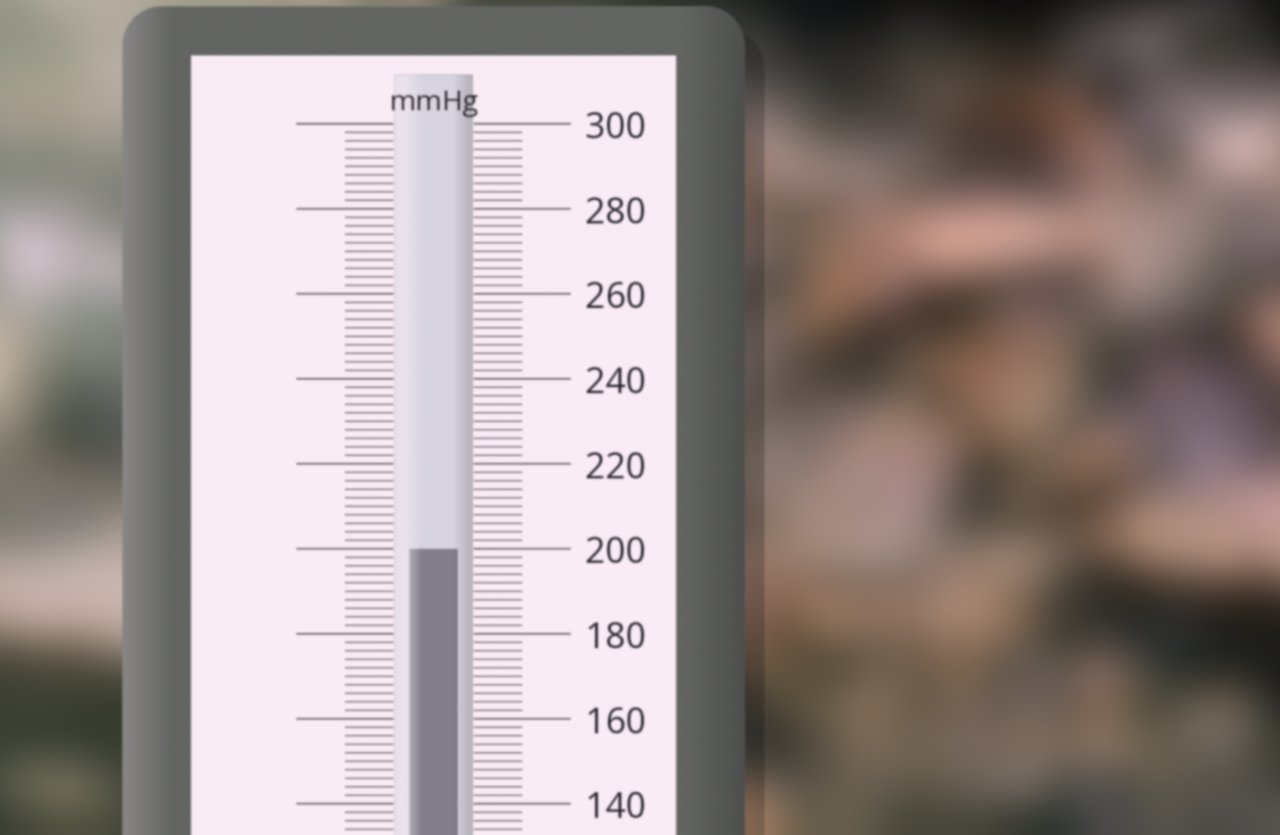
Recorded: 200 mmHg
